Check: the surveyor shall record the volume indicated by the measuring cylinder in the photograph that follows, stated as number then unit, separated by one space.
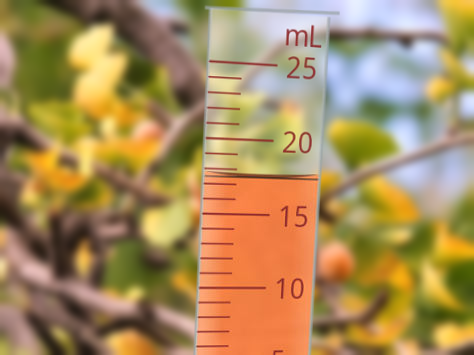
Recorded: 17.5 mL
